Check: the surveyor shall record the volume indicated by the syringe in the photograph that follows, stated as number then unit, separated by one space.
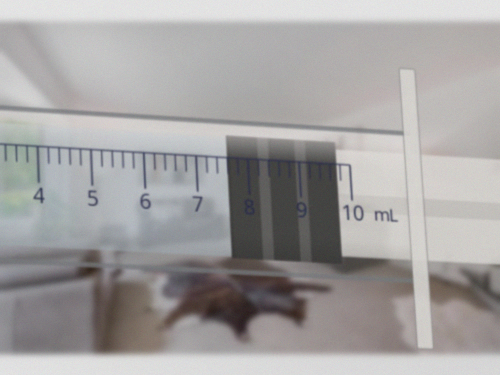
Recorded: 7.6 mL
